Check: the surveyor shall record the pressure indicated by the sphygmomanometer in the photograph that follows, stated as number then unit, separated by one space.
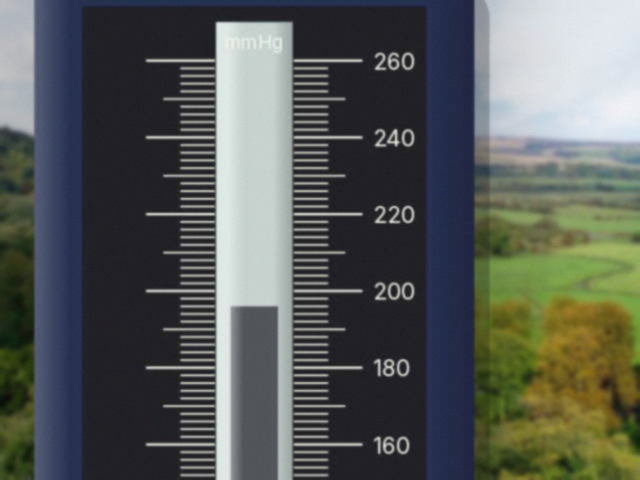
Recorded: 196 mmHg
